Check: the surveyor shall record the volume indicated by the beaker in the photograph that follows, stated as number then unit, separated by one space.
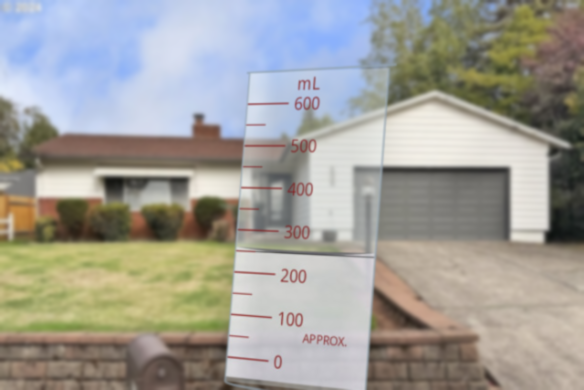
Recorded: 250 mL
